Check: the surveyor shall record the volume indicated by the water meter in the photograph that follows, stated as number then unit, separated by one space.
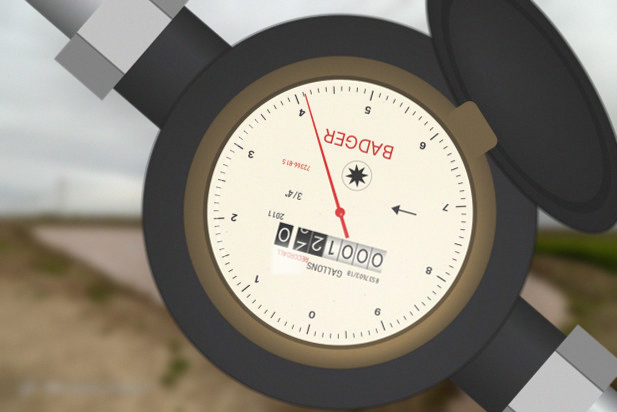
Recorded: 1224.1 gal
